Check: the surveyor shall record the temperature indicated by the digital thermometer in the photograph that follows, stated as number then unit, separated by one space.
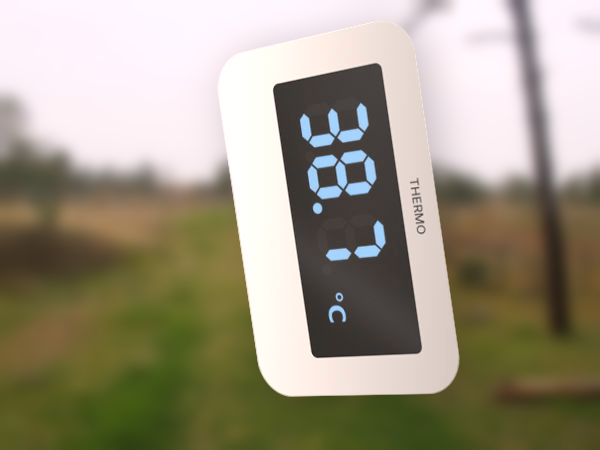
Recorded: 38.7 °C
